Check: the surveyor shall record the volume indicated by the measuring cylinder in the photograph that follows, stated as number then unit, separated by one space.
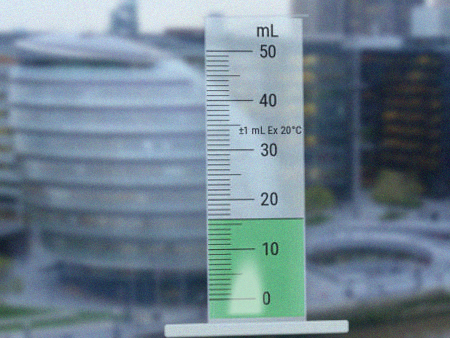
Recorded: 16 mL
